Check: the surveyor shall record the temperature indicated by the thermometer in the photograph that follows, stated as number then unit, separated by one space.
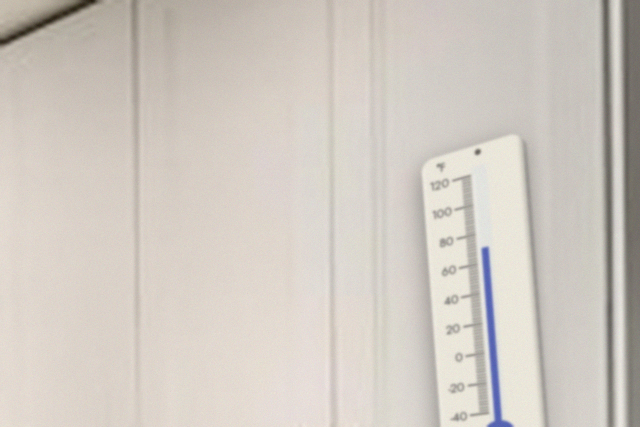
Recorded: 70 °F
